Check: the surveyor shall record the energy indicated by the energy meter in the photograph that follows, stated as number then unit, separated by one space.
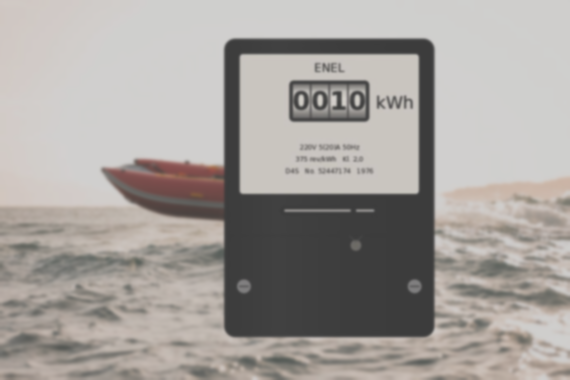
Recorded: 10 kWh
